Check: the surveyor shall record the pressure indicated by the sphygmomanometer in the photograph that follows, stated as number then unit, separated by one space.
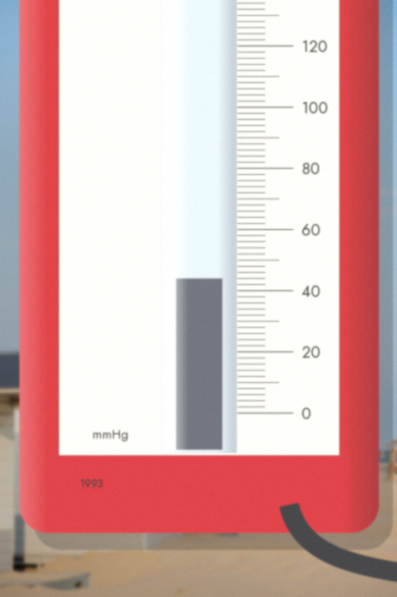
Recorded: 44 mmHg
